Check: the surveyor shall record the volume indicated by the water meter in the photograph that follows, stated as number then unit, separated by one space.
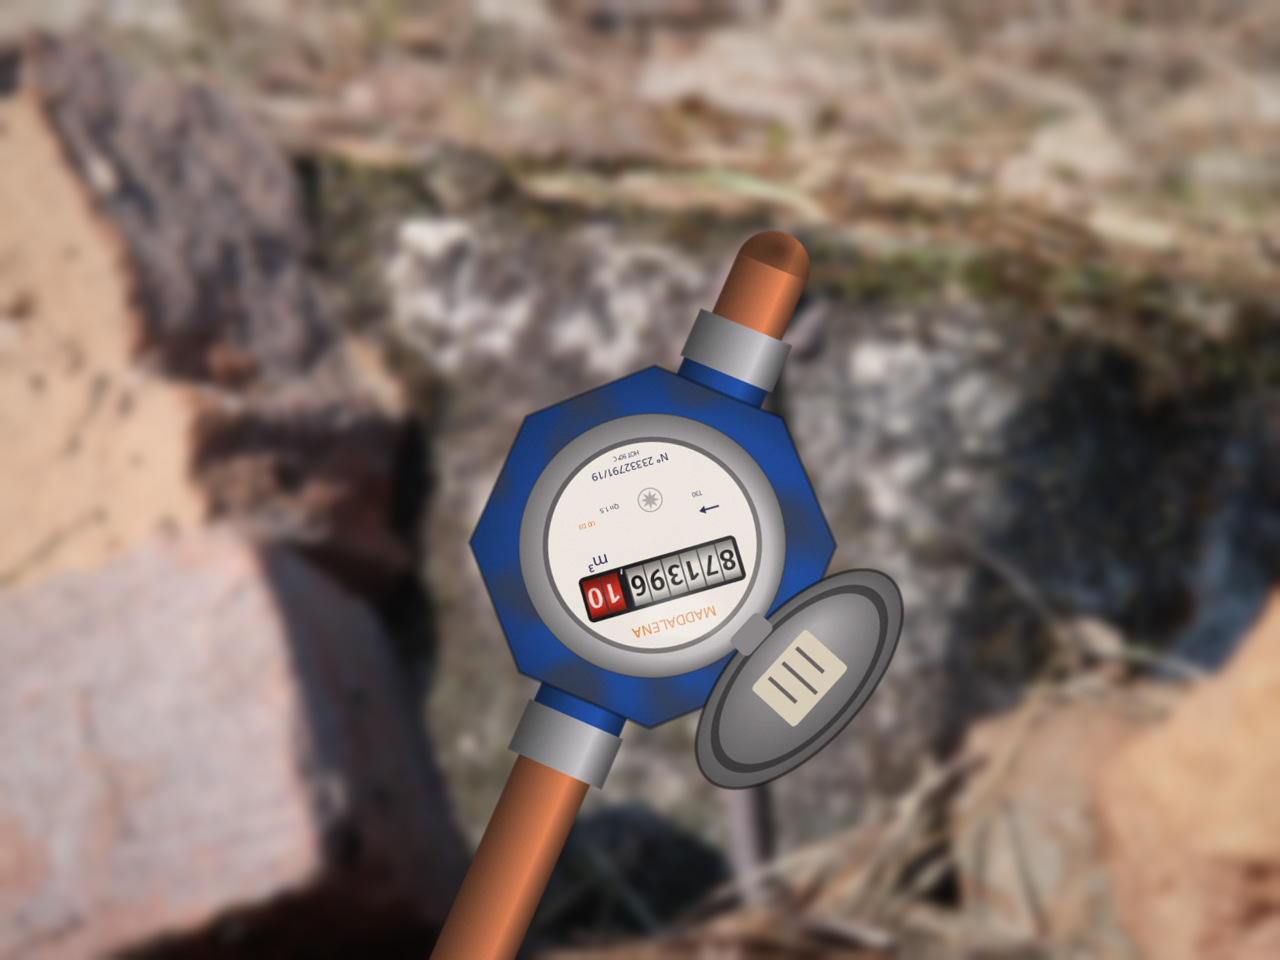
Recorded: 871396.10 m³
